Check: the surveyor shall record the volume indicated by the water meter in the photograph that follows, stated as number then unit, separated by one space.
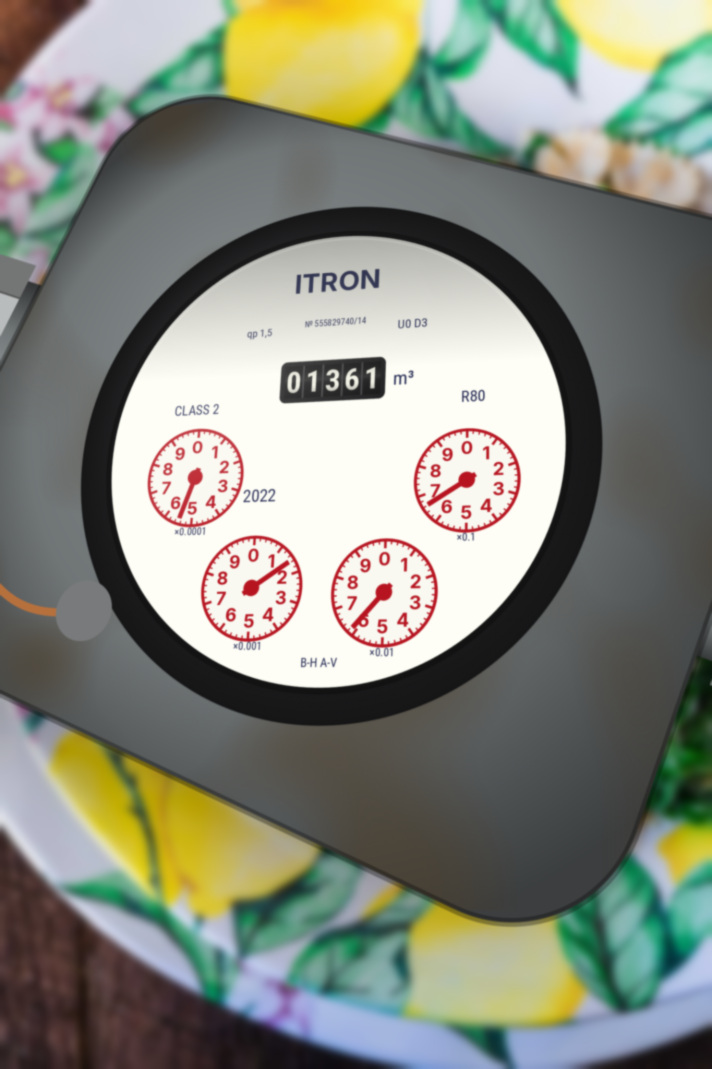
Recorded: 1361.6615 m³
